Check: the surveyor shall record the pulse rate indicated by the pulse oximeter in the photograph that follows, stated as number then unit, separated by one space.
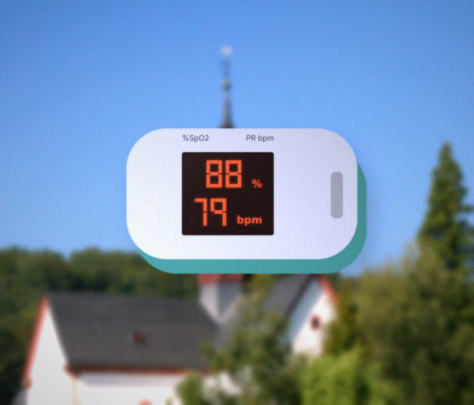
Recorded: 79 bpm
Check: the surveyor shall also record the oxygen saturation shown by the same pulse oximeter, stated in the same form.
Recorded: 88 %
